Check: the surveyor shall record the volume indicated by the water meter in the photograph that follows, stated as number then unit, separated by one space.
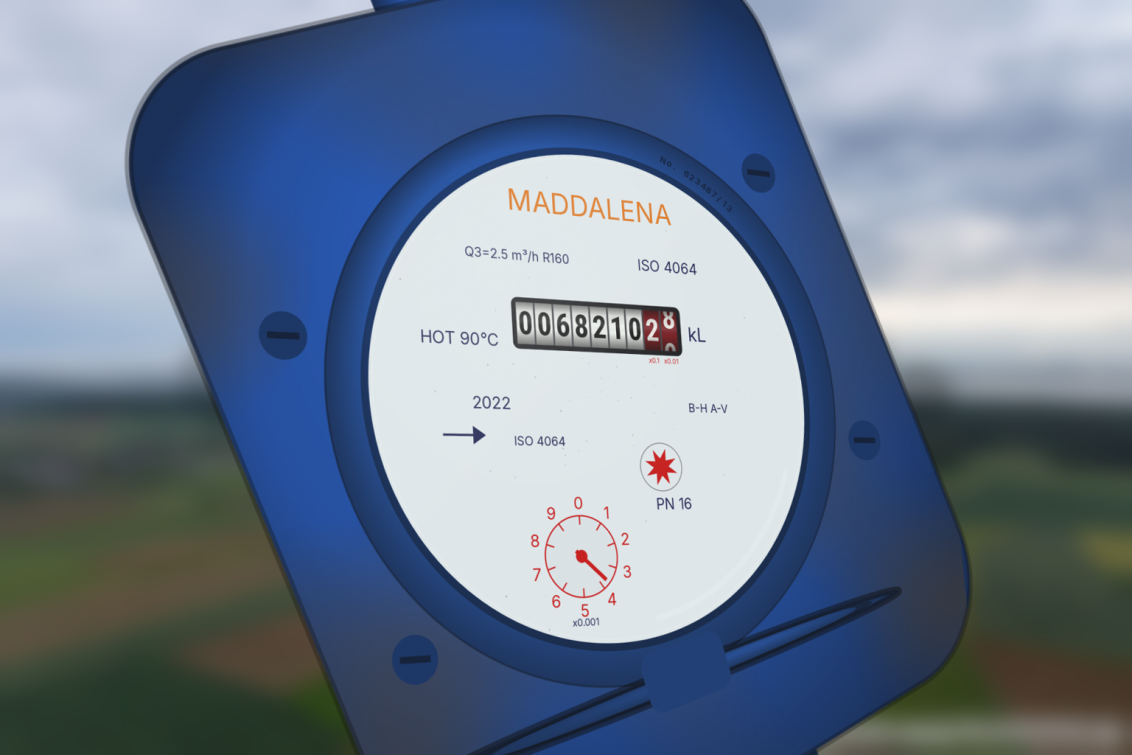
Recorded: 68210.283 kL
